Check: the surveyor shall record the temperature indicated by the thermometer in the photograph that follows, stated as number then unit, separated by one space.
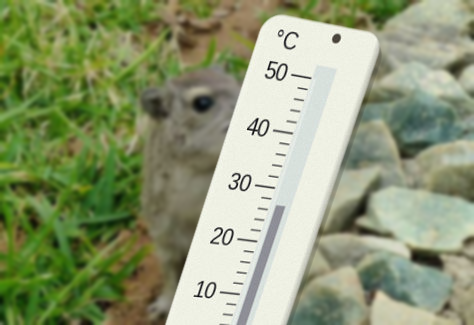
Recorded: 27 °C
